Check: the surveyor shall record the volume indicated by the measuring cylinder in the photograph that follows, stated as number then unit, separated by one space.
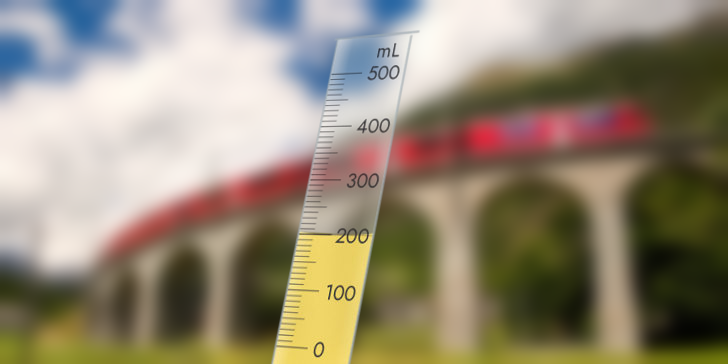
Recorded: 200 mL
